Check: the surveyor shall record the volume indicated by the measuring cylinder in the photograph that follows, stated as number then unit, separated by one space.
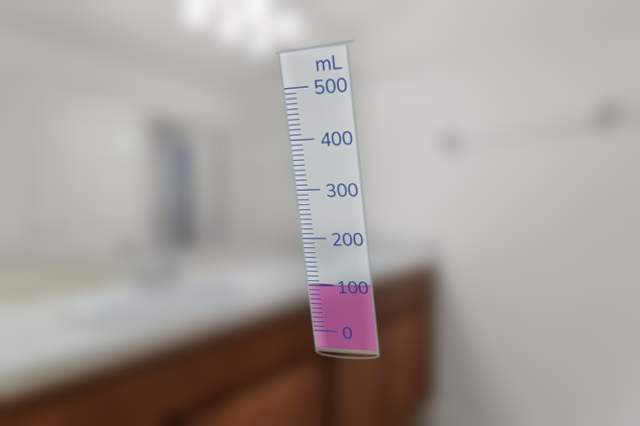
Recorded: 100 mL
